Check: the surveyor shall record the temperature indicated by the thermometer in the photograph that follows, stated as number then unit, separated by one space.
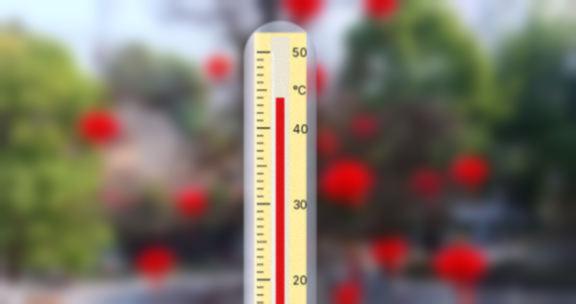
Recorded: 44 °C
